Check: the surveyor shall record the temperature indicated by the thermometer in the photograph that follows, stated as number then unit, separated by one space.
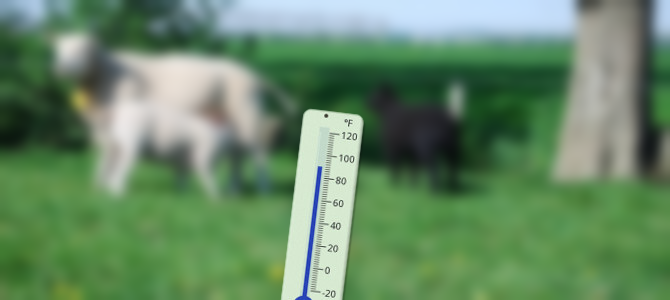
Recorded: 90 °F
